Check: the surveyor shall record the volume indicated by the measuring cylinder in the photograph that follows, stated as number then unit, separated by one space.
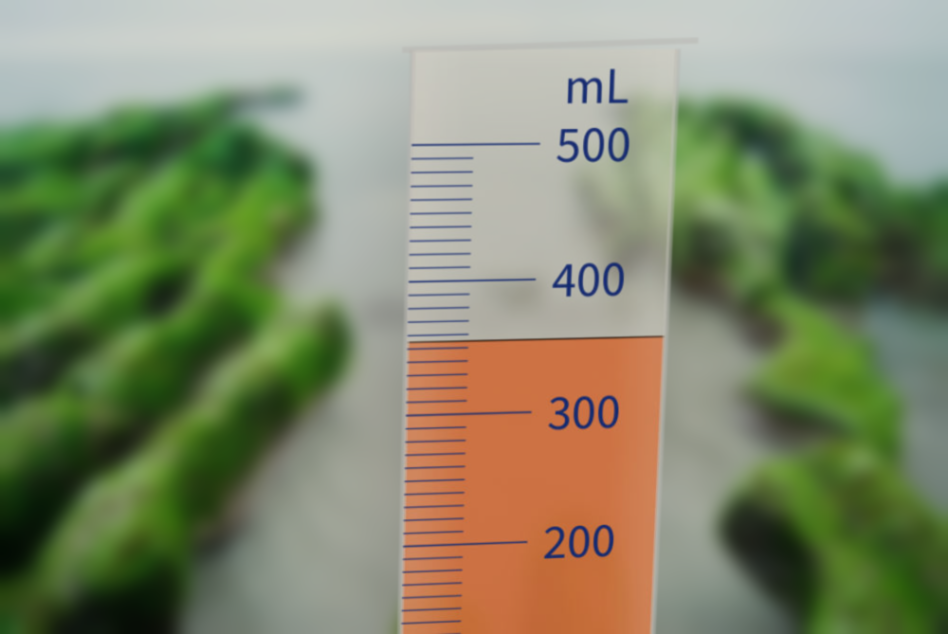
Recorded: 355 mL
